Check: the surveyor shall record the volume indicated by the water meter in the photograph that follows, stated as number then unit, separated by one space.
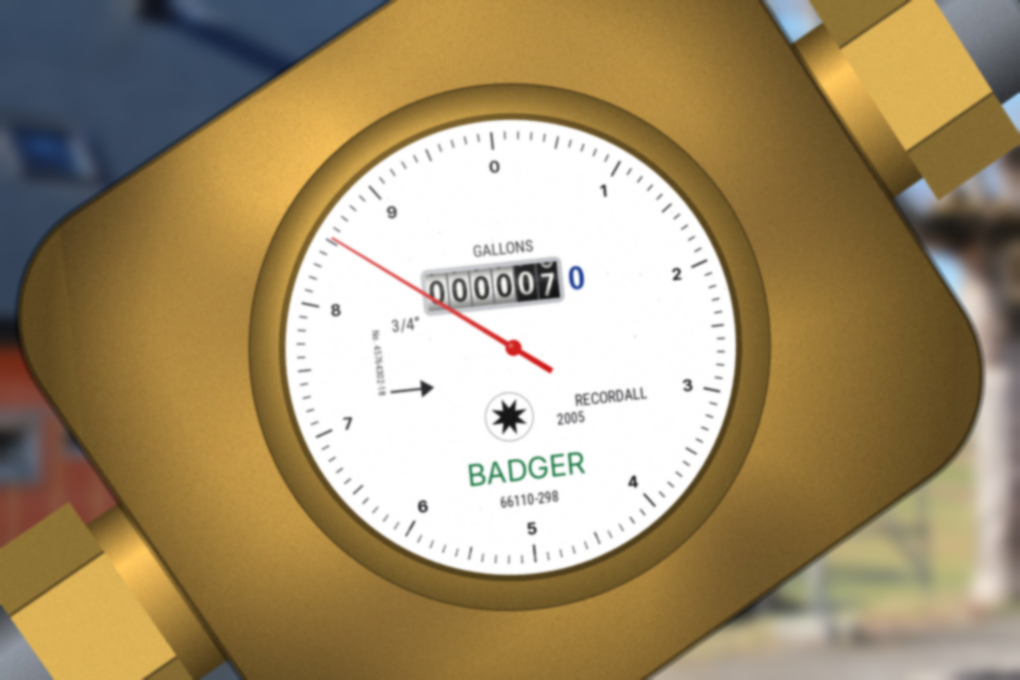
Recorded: 68.5 gal
